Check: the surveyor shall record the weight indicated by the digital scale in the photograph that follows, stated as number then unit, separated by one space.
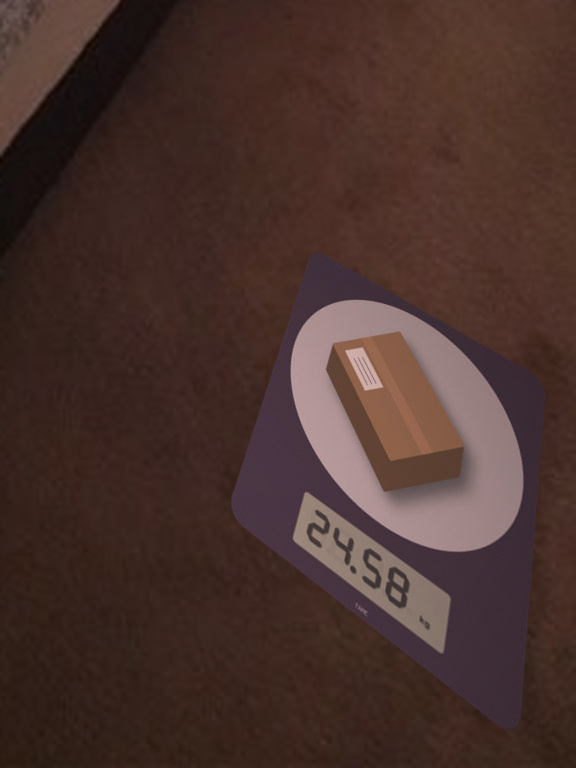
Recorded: 24.58 kg
